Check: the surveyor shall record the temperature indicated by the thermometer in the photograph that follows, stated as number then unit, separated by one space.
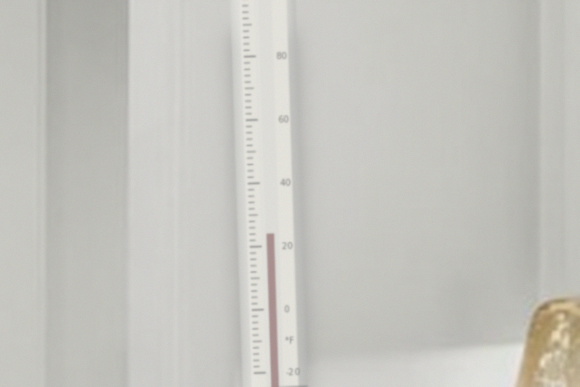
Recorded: 24 °F
